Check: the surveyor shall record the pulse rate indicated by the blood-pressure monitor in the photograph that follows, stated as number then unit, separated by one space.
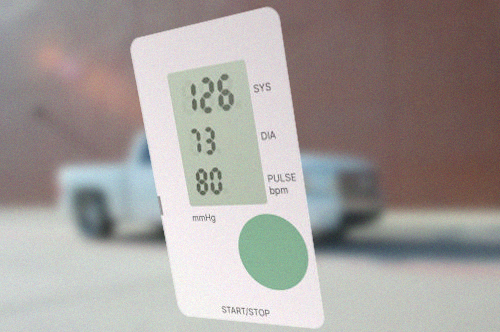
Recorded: 80 bpm
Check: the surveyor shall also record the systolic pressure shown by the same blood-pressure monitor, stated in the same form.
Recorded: 126 mmHg
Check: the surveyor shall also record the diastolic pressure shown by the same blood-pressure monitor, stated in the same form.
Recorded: 73 mmHg
